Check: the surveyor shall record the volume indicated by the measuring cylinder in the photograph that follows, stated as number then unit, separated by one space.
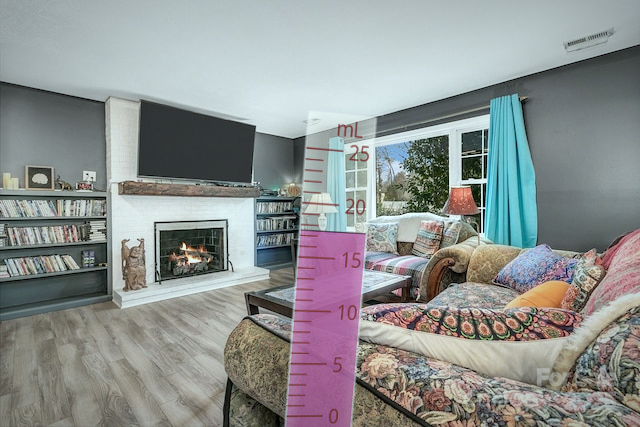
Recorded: 17.5 mL
